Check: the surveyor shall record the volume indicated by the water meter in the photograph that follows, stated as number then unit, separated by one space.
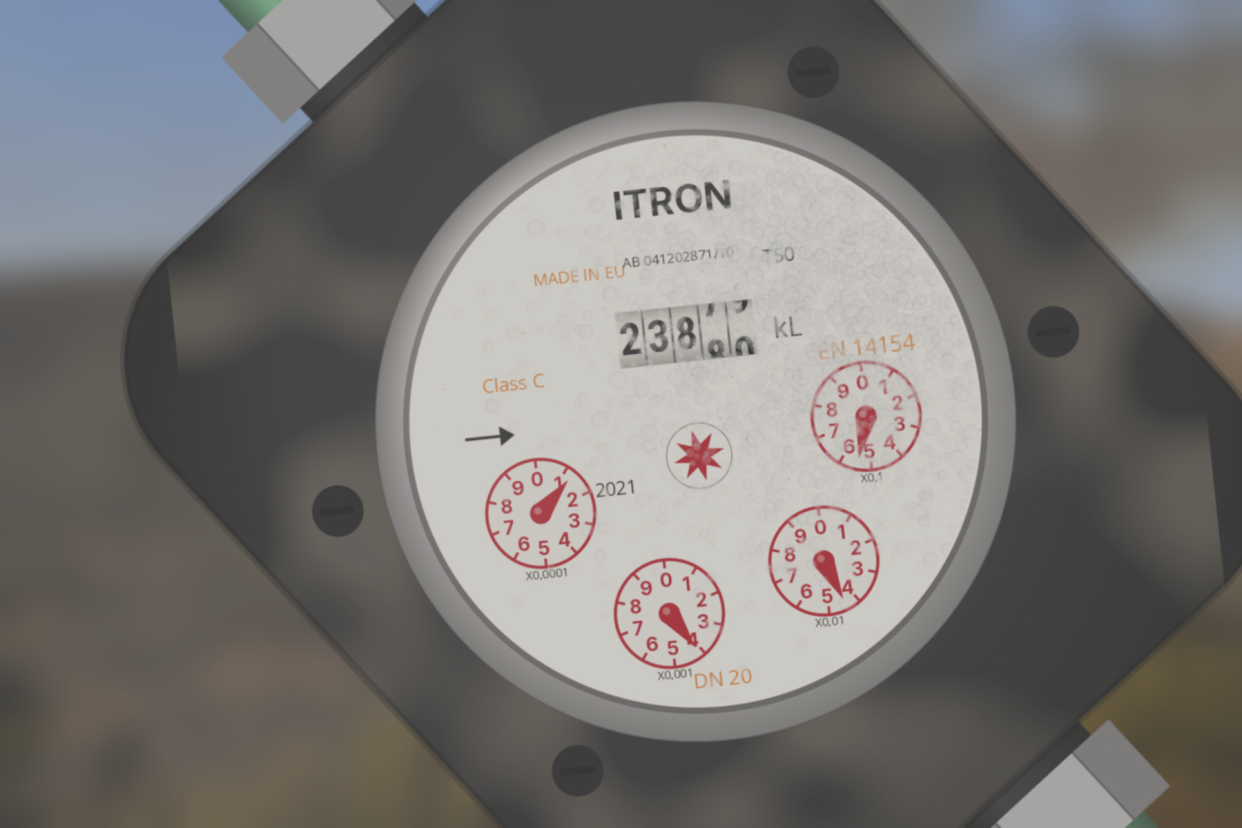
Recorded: 23879.5441 kL
